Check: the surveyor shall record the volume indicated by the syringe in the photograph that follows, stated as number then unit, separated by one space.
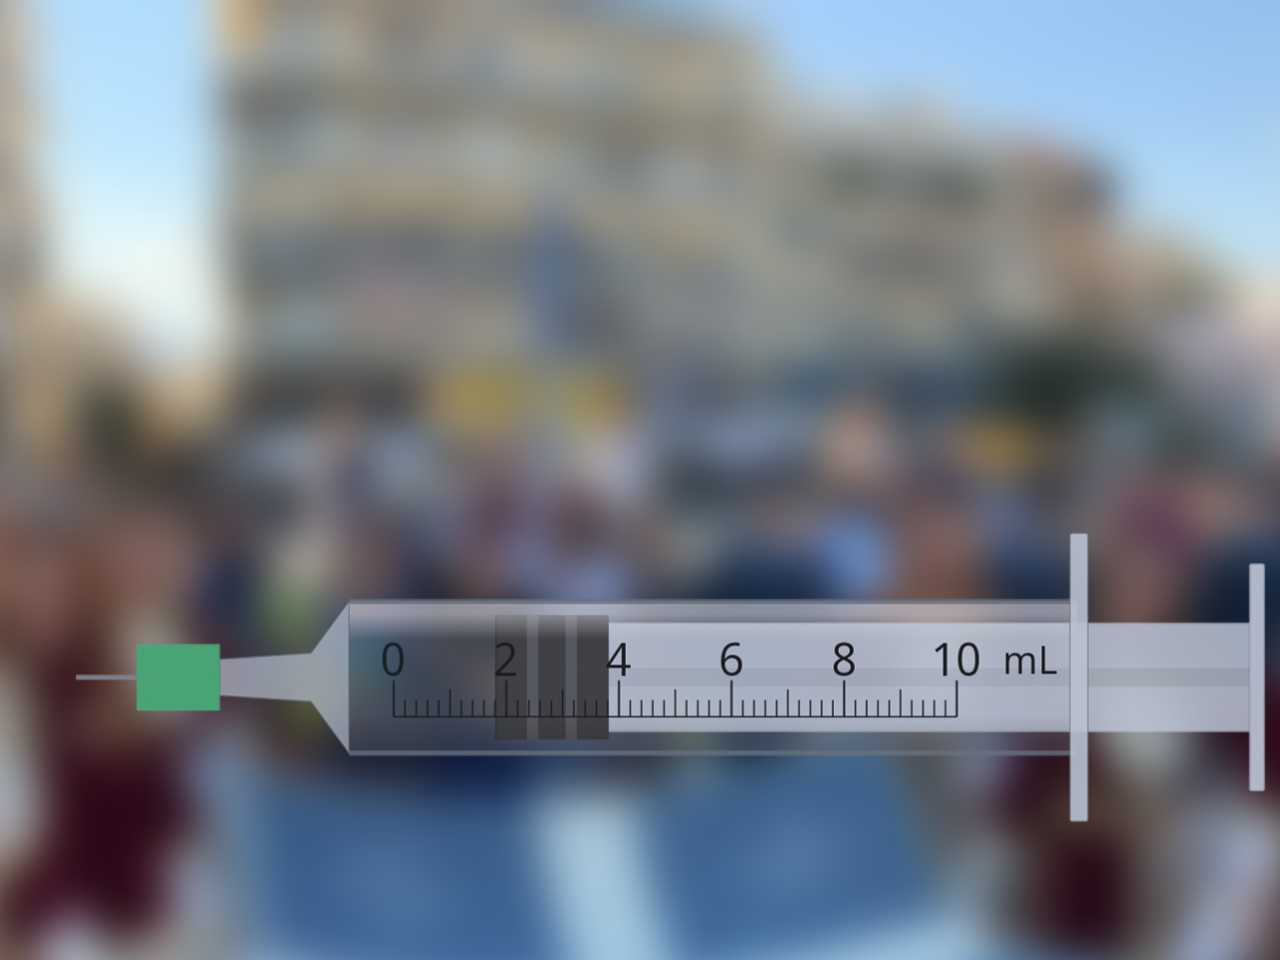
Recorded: 1.8 mL
